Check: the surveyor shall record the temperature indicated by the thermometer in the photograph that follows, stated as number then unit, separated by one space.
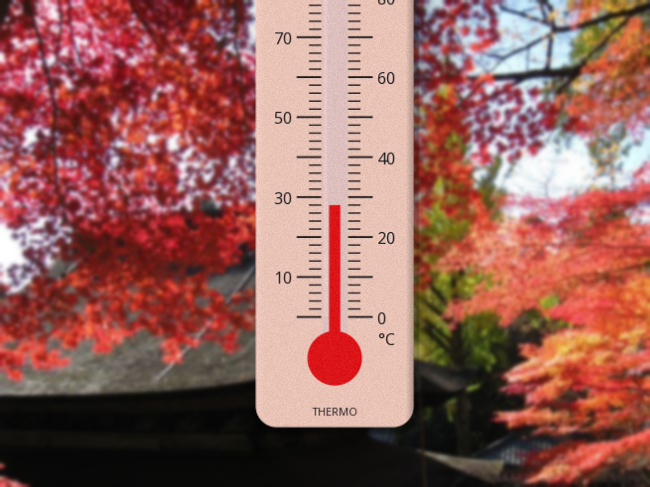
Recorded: 28 °C
